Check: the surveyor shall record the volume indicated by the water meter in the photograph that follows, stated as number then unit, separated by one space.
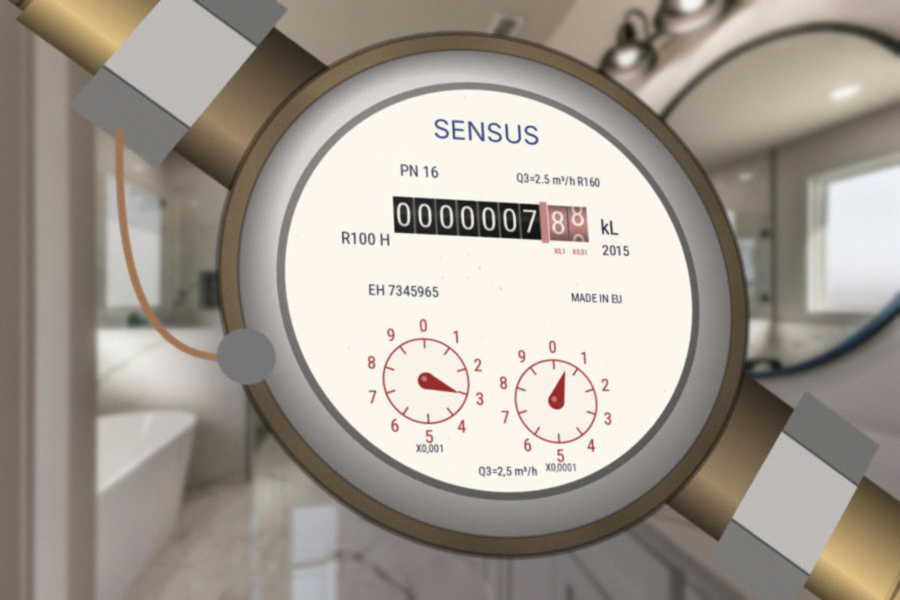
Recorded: 7.8830 kL
